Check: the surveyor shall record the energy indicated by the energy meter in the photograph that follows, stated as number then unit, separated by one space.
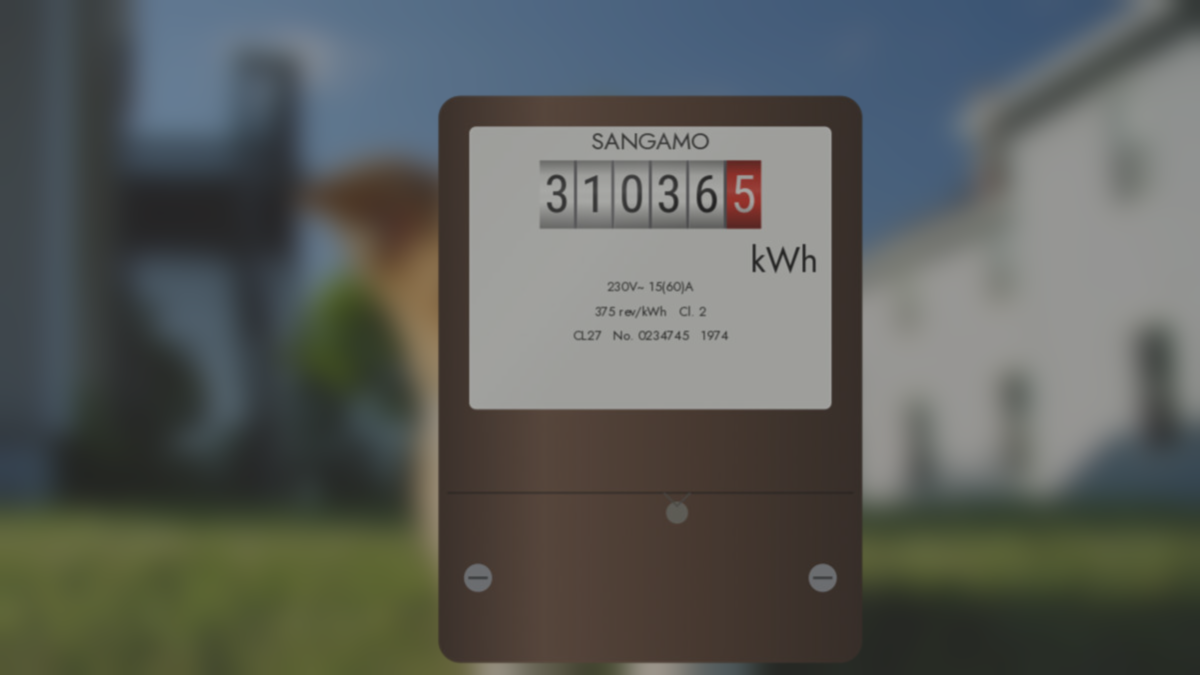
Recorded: 31036.5 kWh
